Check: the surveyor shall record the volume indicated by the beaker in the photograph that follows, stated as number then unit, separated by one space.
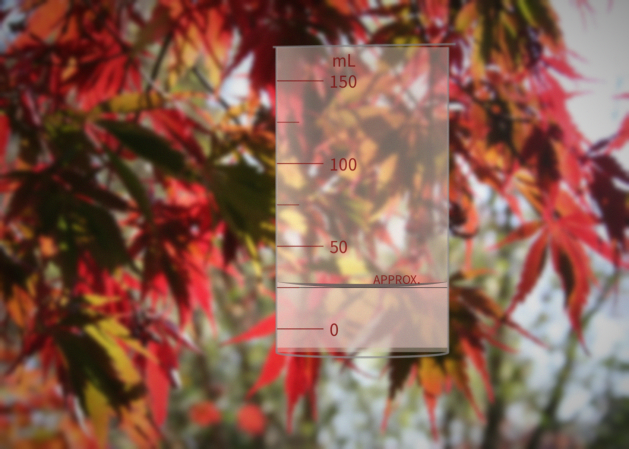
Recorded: 25 mL
